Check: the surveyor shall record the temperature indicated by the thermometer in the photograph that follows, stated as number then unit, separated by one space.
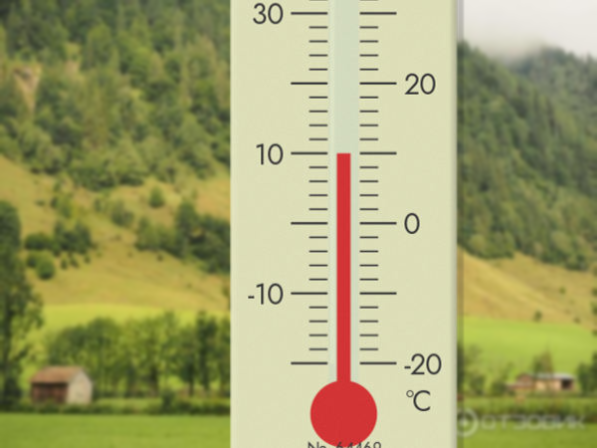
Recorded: 10 °C
